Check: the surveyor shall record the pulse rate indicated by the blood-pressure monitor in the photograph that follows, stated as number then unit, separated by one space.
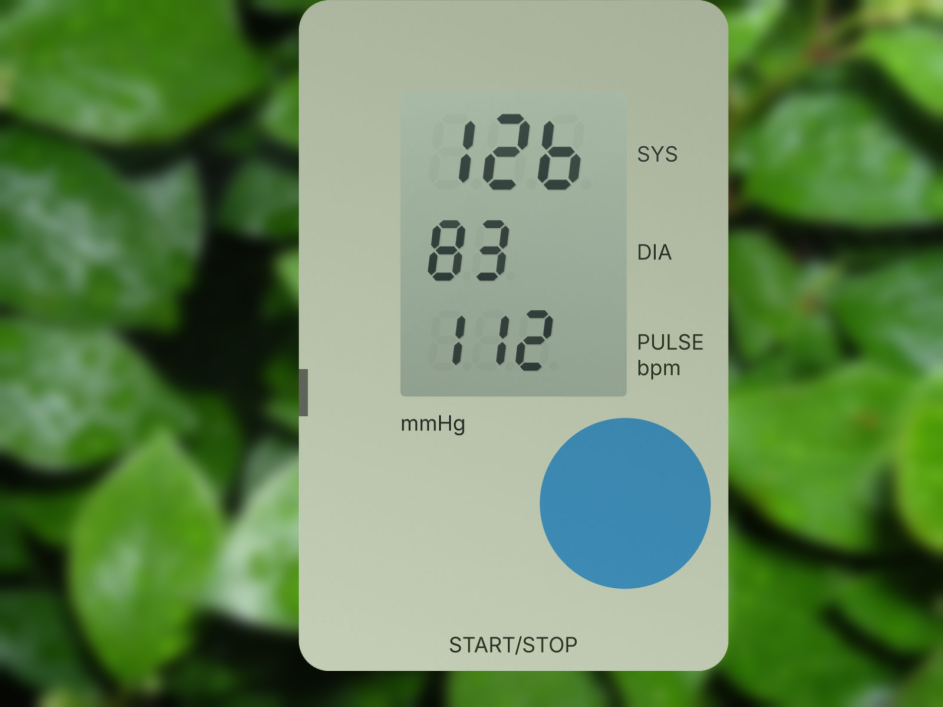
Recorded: 112 bpm
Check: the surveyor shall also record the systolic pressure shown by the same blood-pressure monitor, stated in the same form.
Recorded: 126 mmHg
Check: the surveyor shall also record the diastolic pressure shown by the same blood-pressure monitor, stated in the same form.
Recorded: 83 mmHg
